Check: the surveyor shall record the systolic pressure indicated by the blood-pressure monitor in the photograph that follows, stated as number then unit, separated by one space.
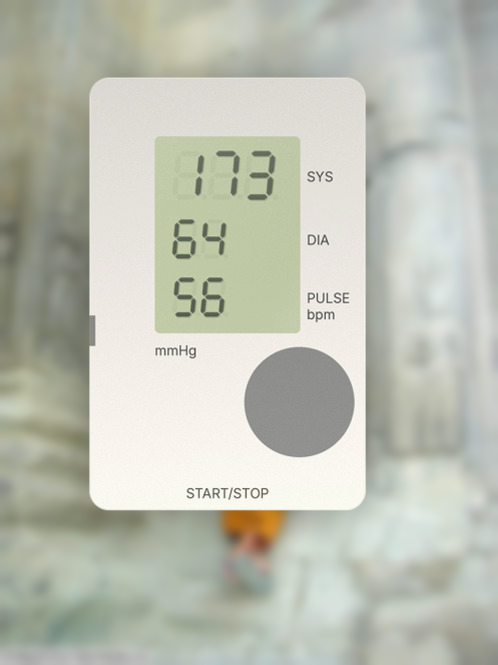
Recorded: 173 mmHg
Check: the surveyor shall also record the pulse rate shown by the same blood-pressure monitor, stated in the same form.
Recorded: 56 bpm
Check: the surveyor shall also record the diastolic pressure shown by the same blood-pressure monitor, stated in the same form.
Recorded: 64 mmHg
